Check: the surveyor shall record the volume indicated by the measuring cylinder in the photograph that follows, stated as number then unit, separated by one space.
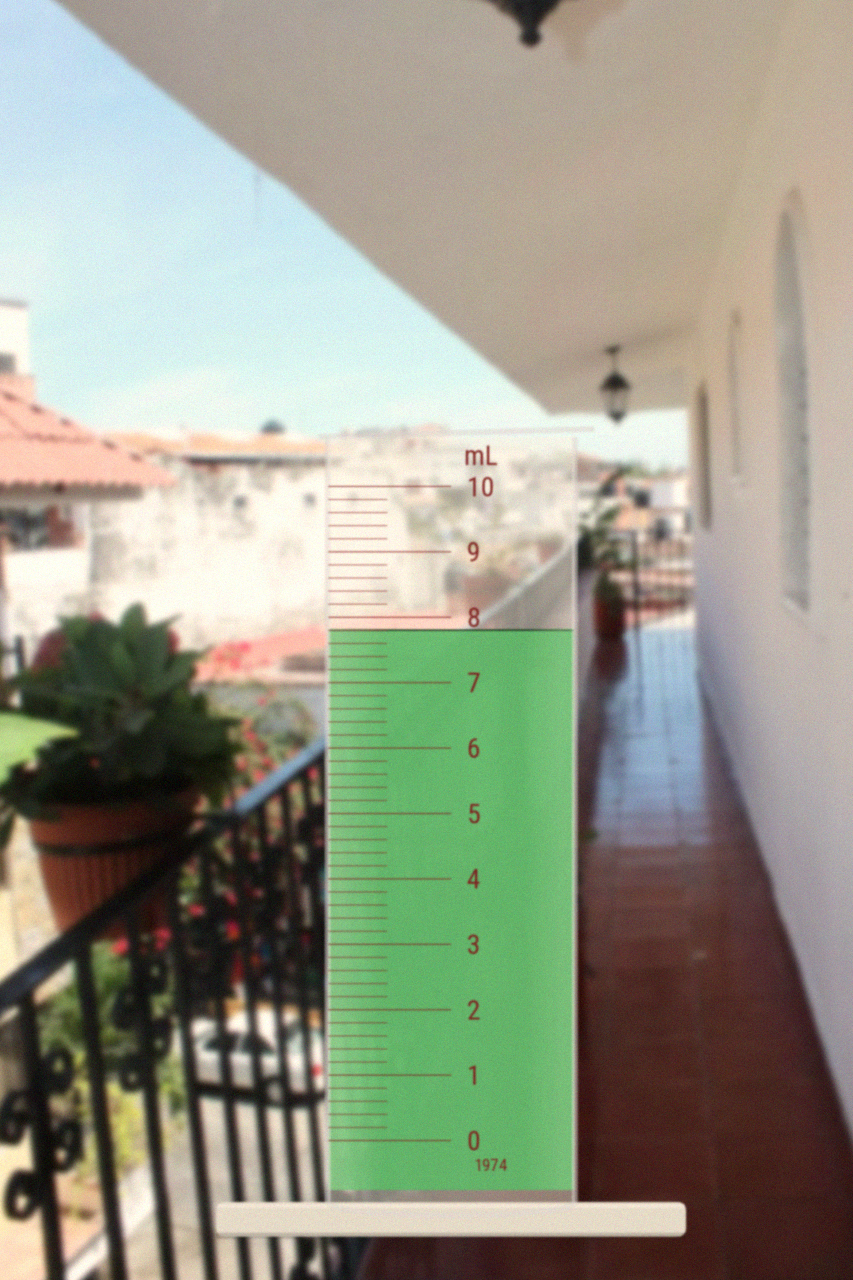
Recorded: 7.8 mL
